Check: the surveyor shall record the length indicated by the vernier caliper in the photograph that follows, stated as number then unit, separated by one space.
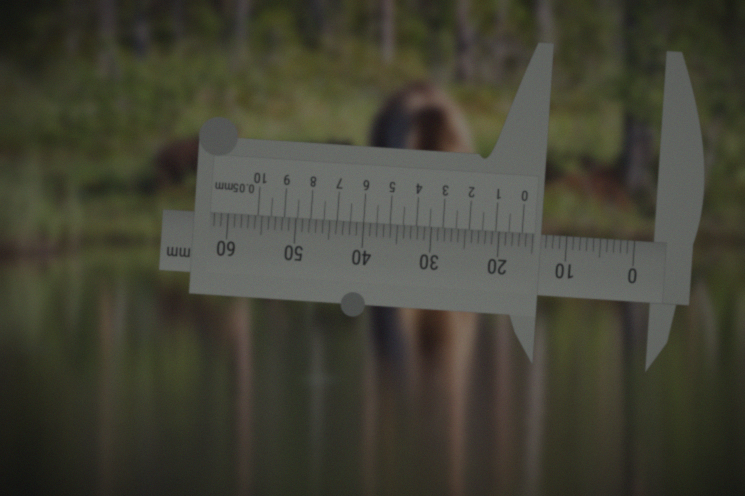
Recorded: 16.6 mm
